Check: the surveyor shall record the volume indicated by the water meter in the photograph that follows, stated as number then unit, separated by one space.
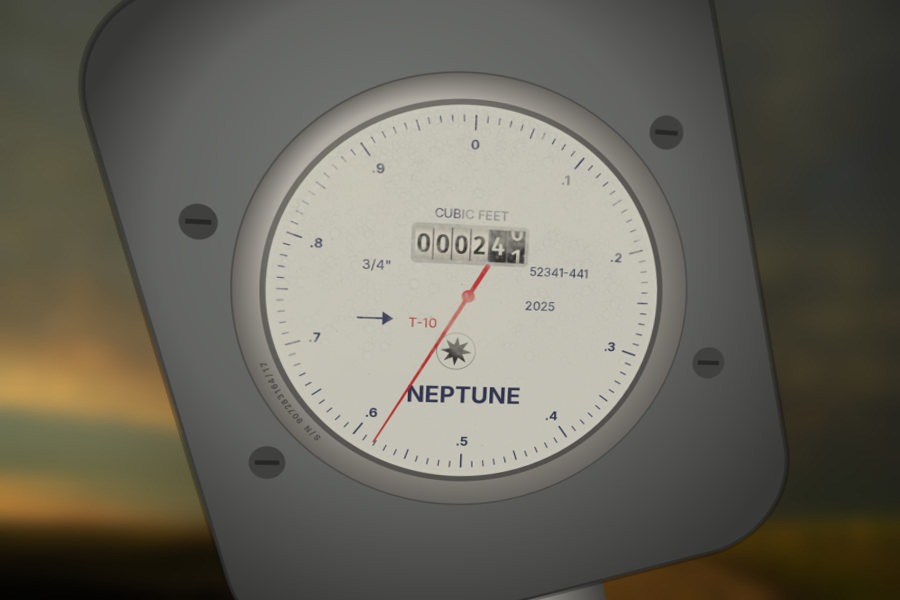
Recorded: 240.58 ft³
